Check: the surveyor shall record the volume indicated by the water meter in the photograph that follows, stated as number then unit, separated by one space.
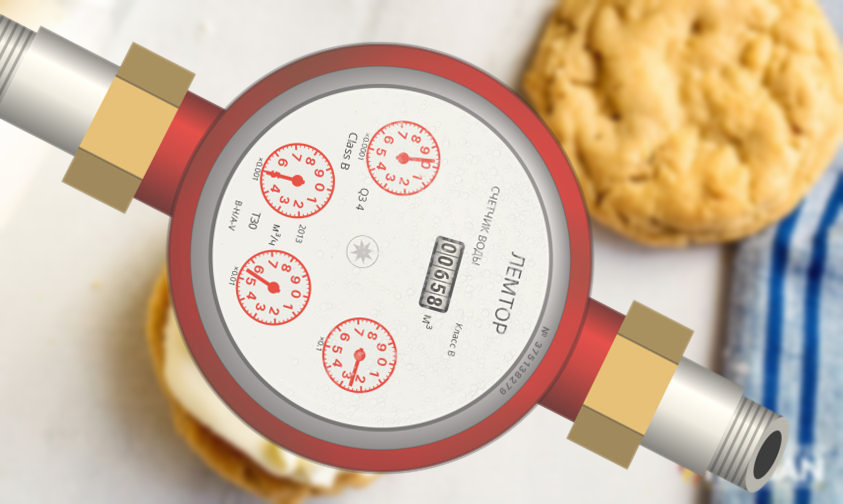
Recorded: 658.2549 m³
